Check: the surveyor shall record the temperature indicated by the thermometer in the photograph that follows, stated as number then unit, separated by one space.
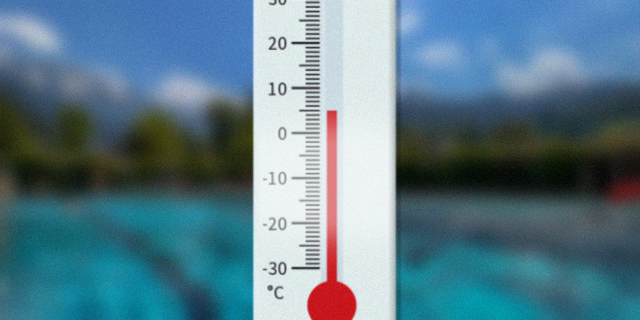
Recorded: 5 °C
